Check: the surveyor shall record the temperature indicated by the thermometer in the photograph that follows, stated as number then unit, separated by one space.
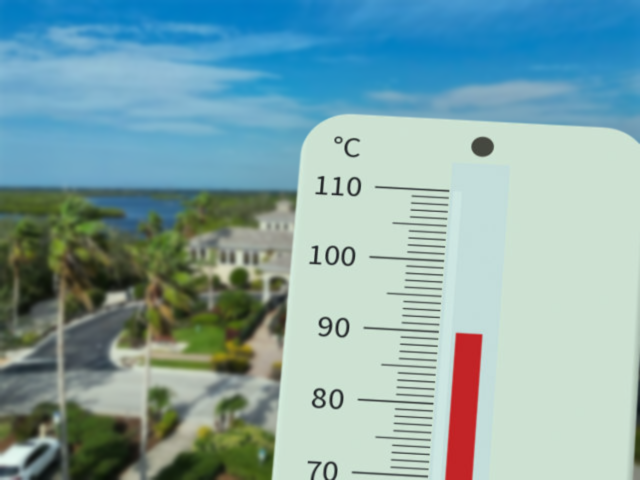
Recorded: 90 °C
